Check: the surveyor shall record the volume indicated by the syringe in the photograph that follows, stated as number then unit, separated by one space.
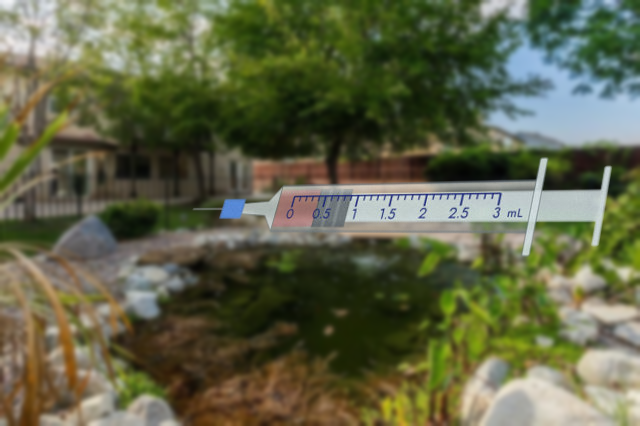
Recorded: 0.4 mL
